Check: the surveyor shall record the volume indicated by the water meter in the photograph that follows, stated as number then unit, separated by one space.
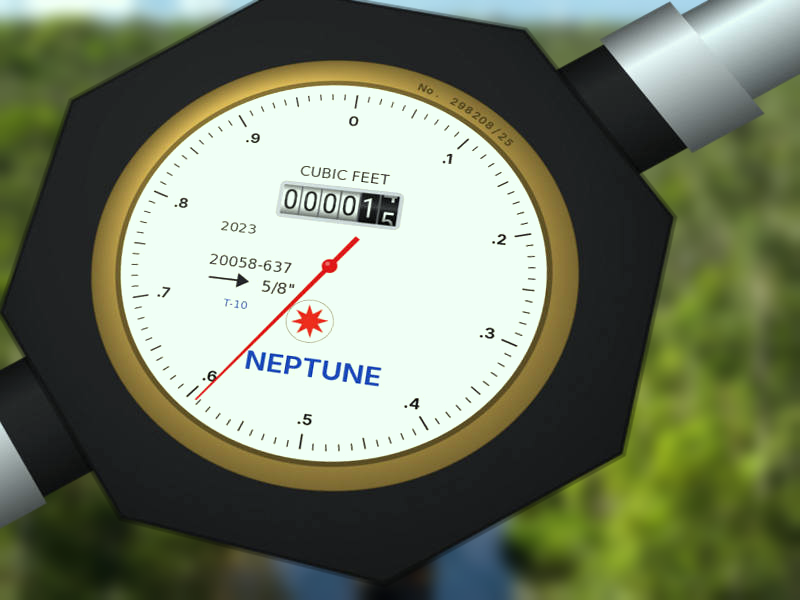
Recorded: 14.59 ft³
